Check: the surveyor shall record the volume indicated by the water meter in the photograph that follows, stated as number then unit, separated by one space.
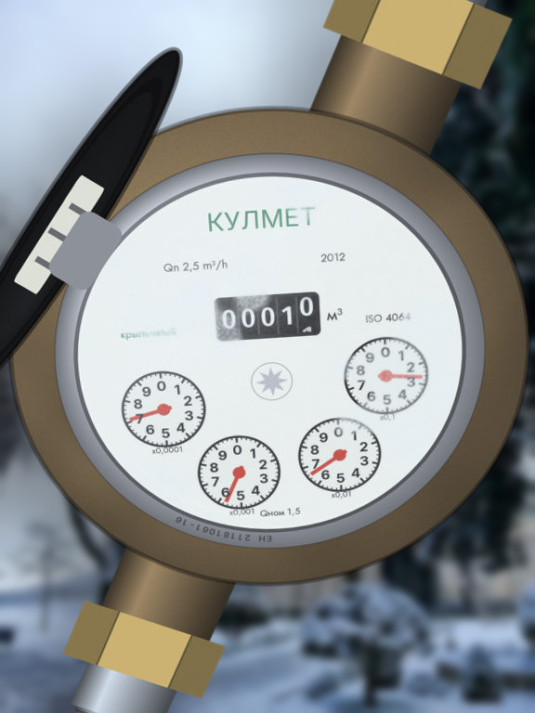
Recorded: 10.2657 m³
